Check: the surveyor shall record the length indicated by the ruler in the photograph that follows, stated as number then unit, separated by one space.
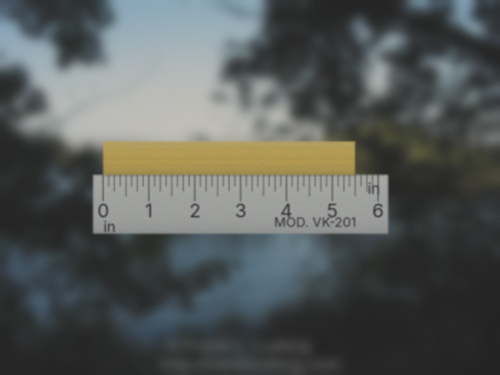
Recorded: 5.5 in
